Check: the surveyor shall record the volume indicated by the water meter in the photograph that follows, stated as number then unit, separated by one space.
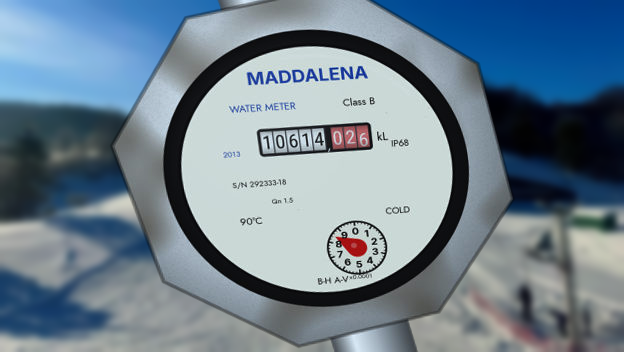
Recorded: 10614.0258 kL
